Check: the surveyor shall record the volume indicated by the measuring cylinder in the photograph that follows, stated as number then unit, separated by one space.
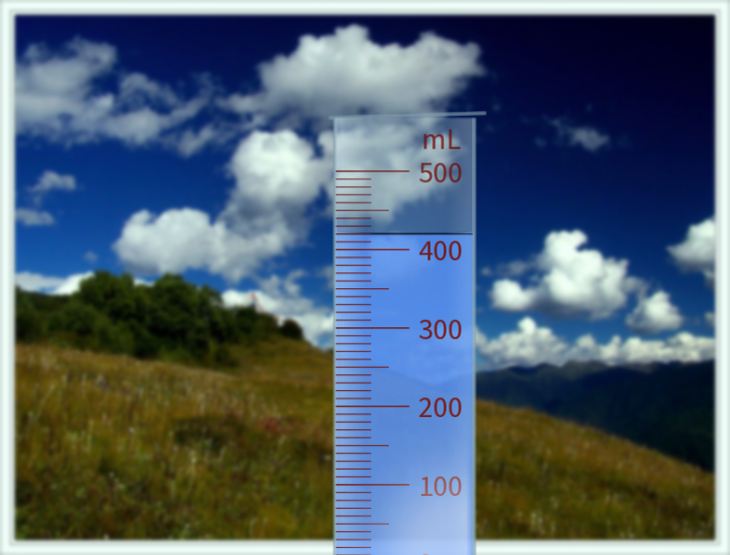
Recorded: 420 mL
